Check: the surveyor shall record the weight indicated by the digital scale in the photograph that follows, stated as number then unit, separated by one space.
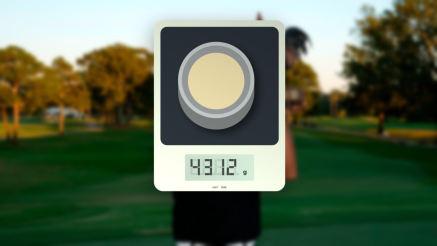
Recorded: 4312 g
